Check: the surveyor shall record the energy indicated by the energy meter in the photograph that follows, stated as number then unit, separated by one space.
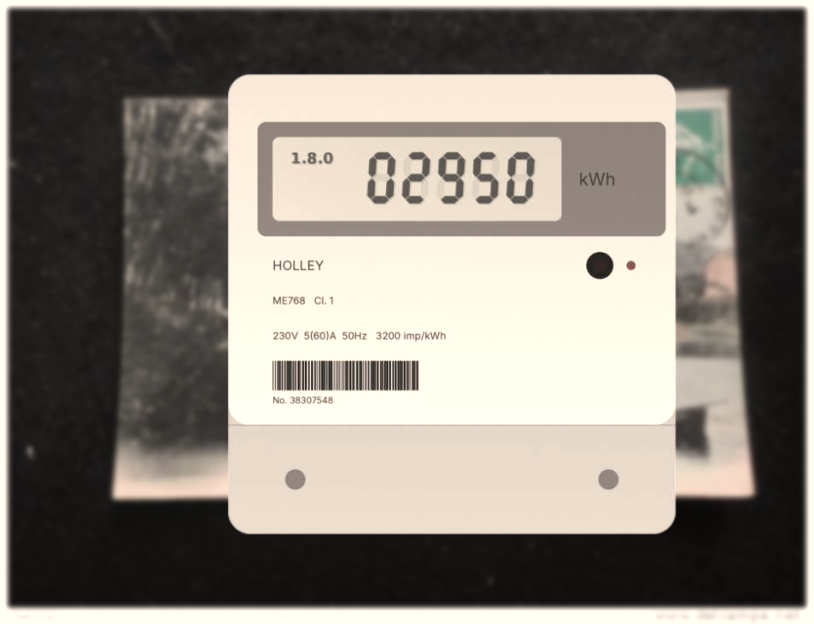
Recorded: 2950 kWh
